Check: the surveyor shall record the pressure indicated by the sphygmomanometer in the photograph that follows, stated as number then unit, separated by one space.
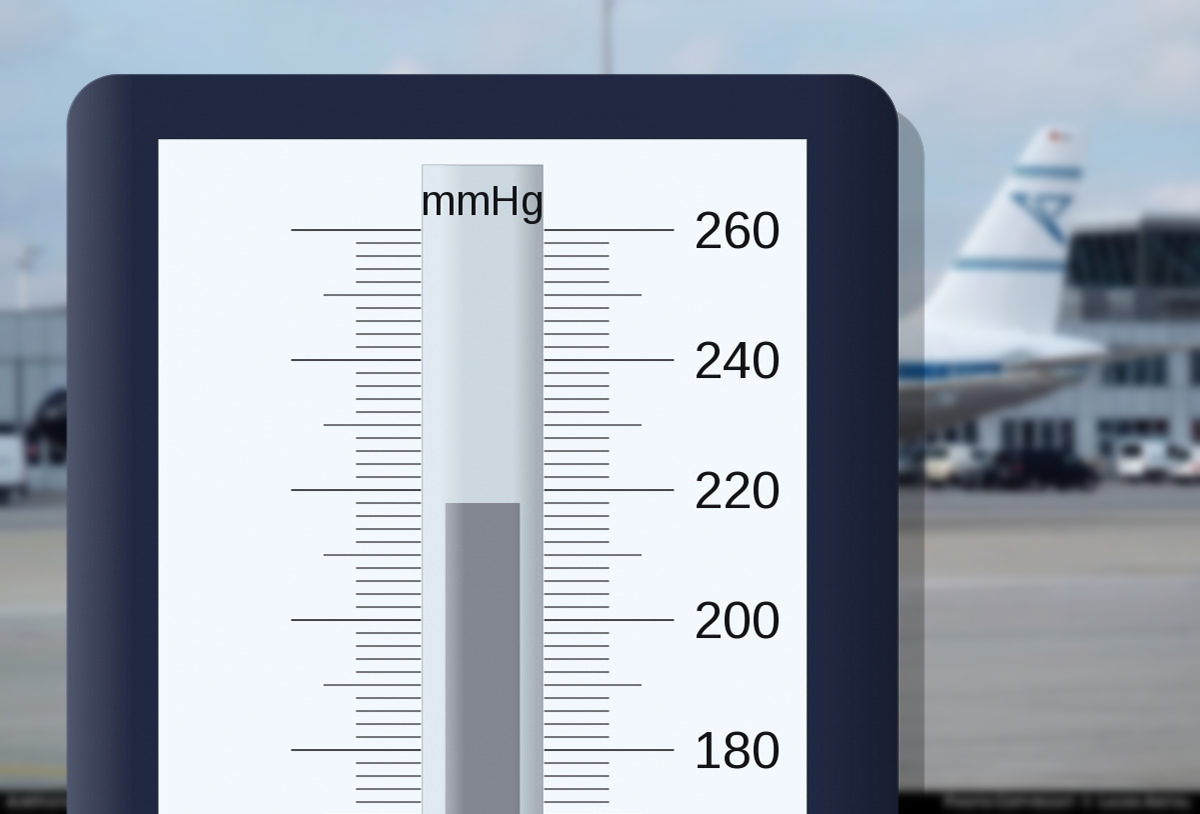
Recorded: 218 mmHg
